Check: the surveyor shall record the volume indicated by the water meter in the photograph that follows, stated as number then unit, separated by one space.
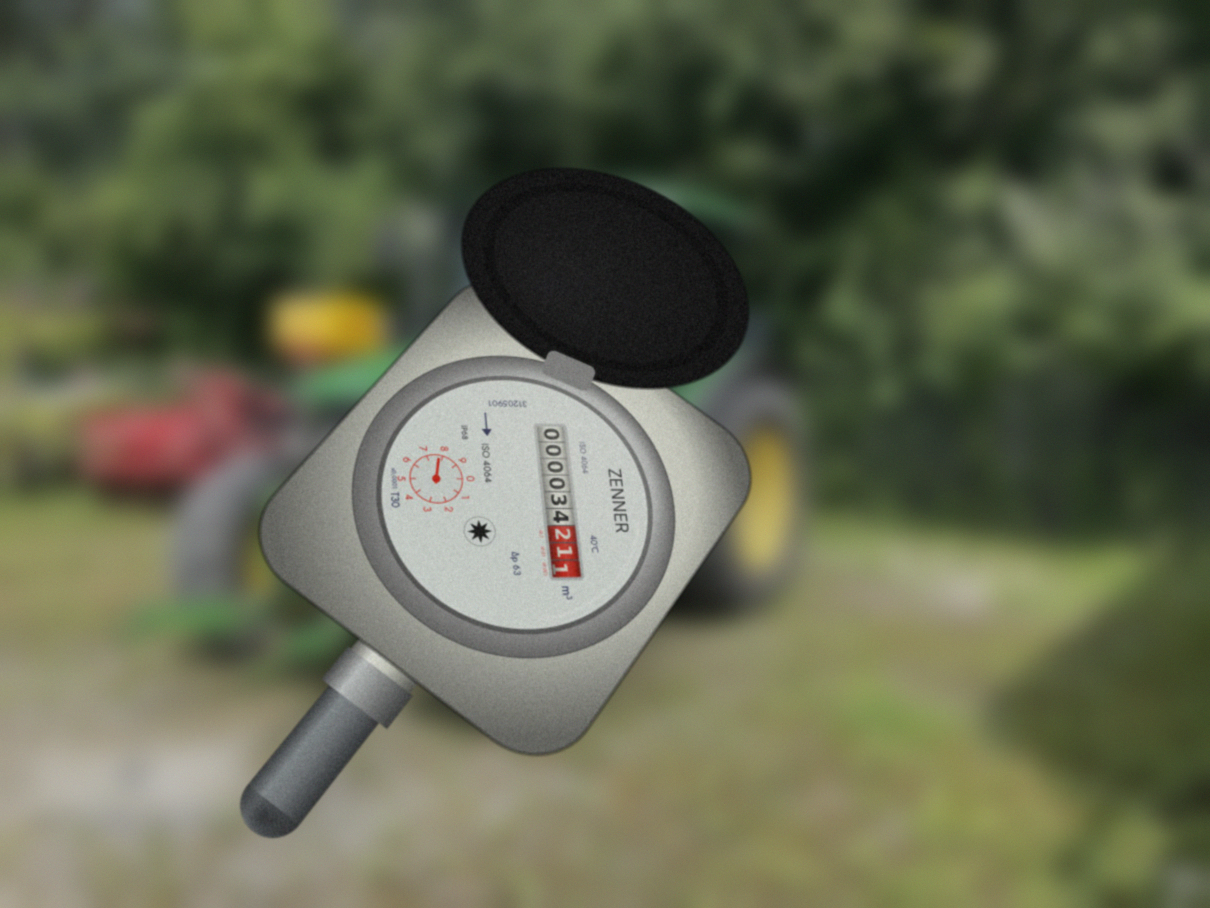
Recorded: 34.2107 m³
